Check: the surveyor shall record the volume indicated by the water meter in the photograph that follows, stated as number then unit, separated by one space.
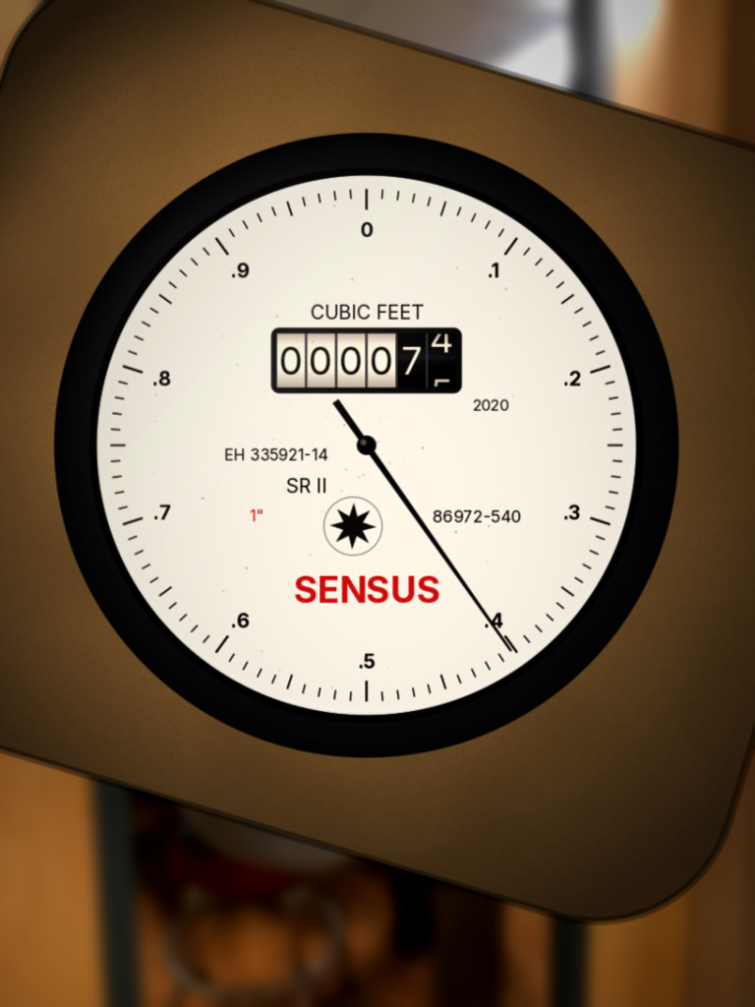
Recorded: 74.40 ft³
